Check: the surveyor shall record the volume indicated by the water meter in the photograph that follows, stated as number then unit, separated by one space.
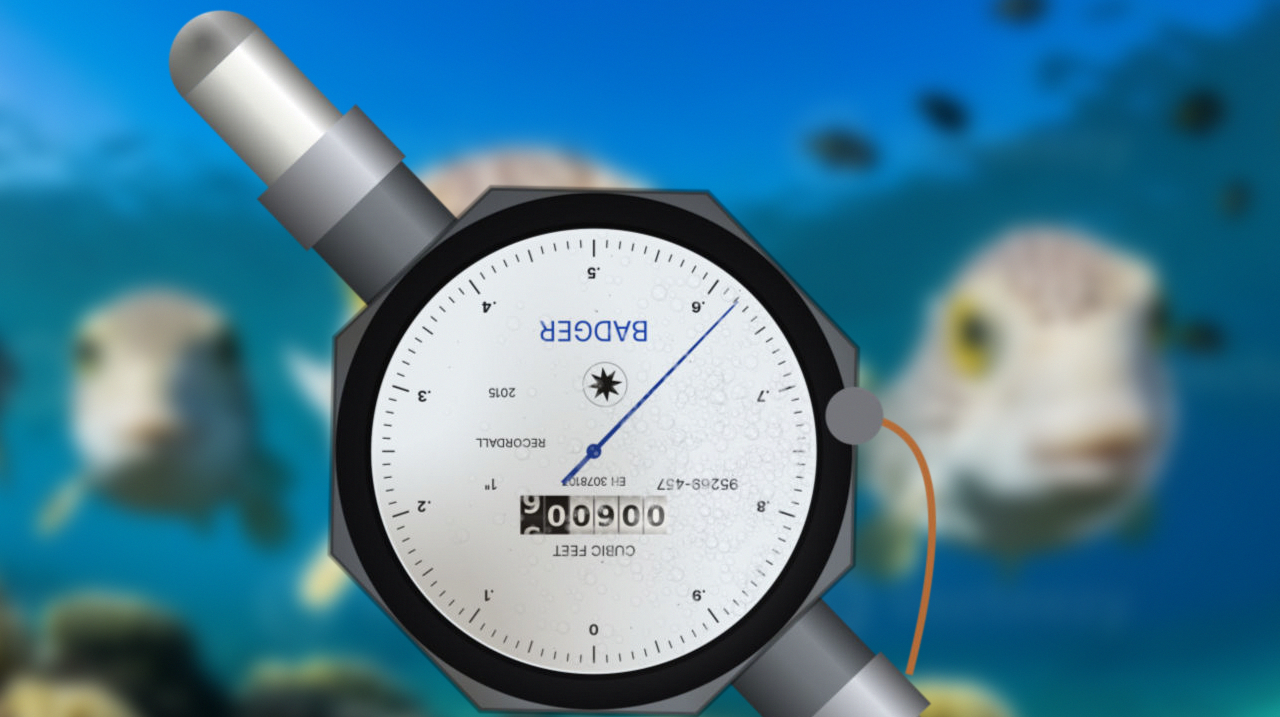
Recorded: 6005.62 ft³
